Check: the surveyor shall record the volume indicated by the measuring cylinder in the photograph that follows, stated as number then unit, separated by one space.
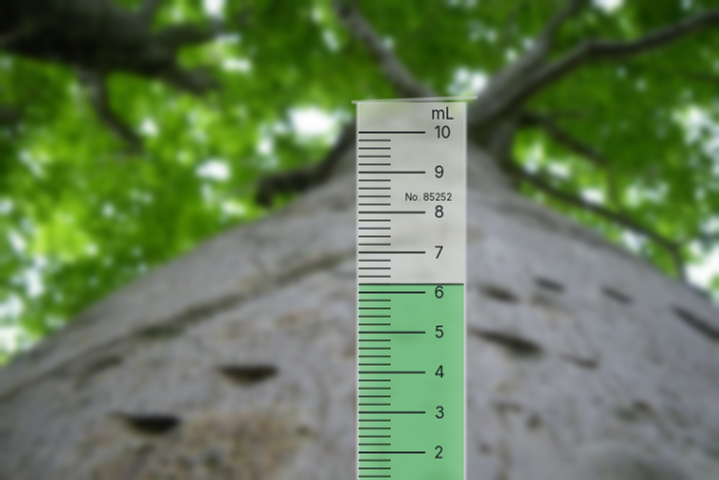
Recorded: 6.2 mL
